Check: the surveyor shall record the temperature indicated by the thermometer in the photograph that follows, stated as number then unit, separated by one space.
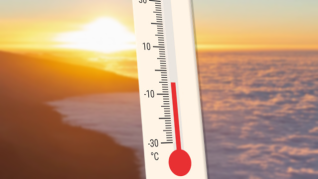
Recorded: -5 °C
